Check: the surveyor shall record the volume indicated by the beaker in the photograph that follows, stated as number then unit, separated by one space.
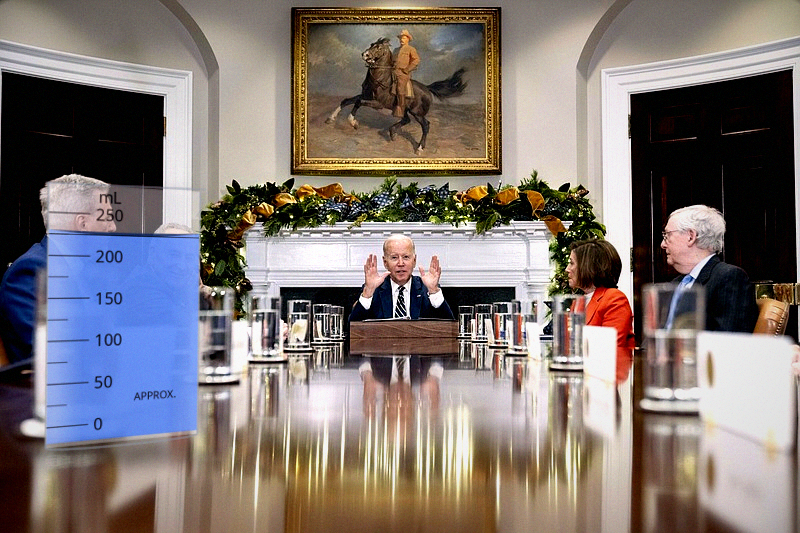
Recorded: 225 mL
